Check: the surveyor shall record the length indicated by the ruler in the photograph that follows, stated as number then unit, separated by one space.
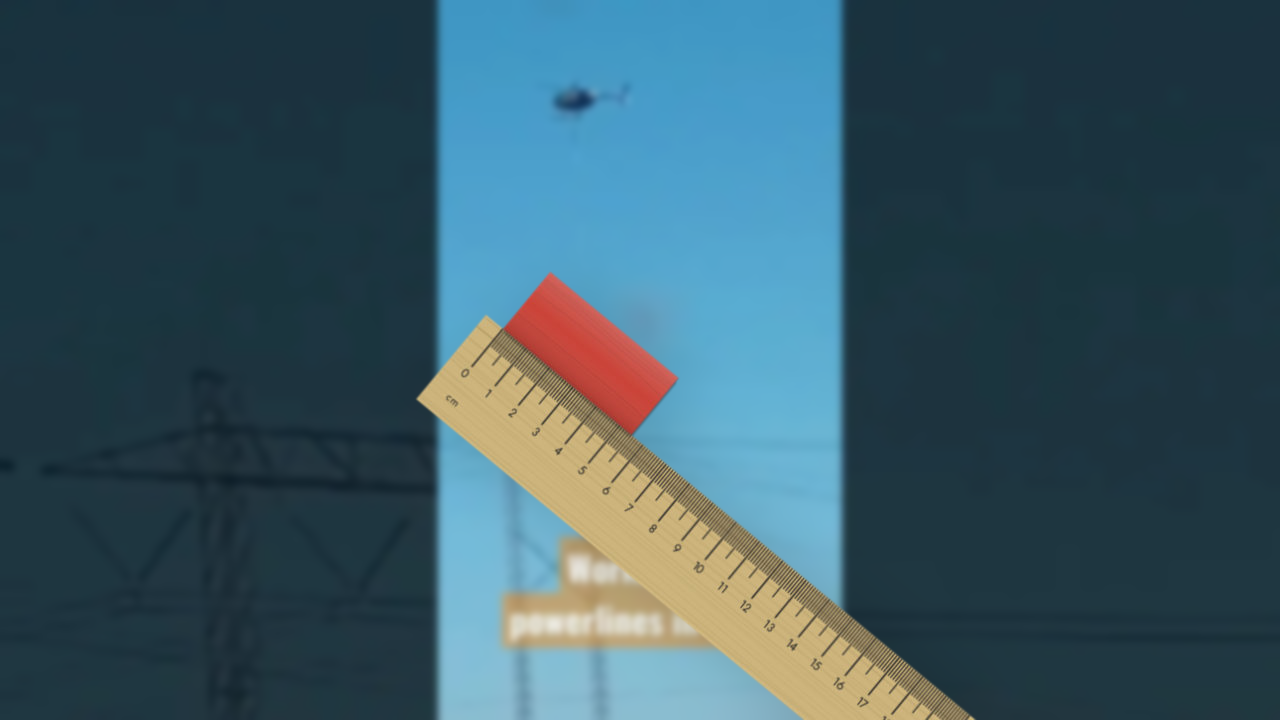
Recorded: 5.5 cm
